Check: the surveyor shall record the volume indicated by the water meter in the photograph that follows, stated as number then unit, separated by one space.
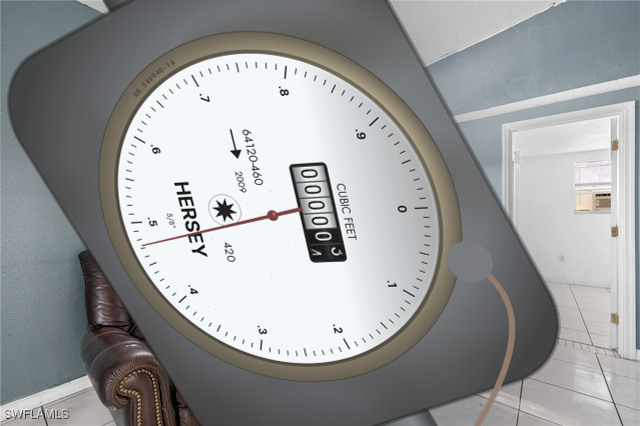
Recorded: 3.47 ft³
